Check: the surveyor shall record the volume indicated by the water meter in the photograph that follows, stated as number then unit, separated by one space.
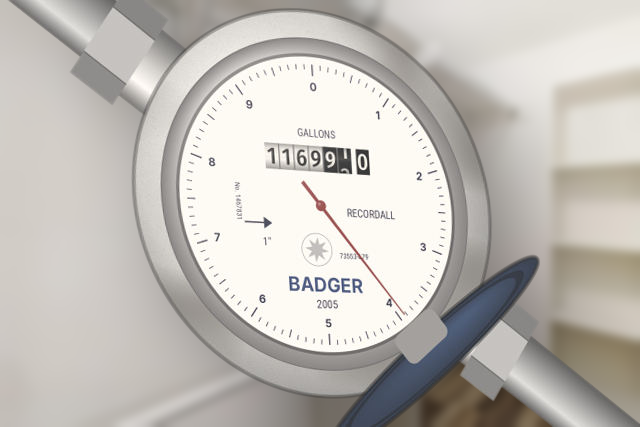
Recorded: 1169913.9 gal
